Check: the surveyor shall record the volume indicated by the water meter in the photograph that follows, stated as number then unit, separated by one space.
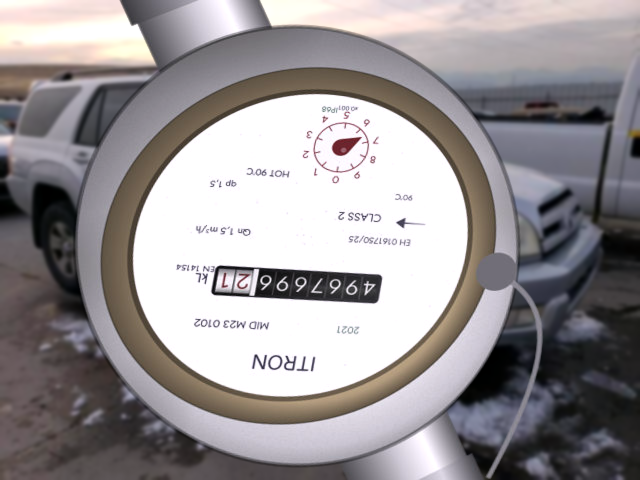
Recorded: 4967696.216 kL
